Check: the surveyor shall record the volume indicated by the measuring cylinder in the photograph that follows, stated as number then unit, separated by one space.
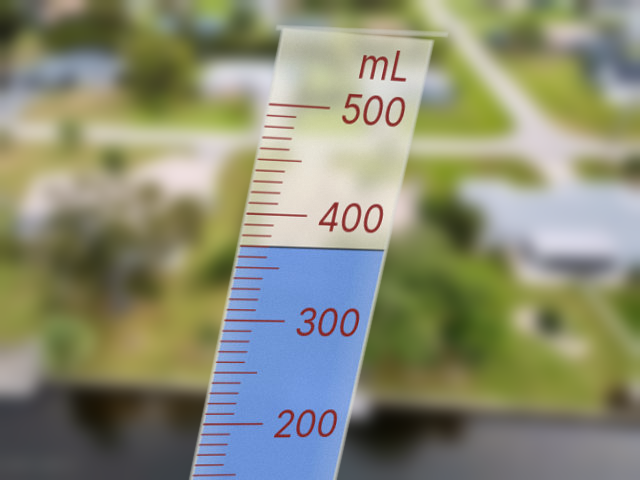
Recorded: 370 mL
